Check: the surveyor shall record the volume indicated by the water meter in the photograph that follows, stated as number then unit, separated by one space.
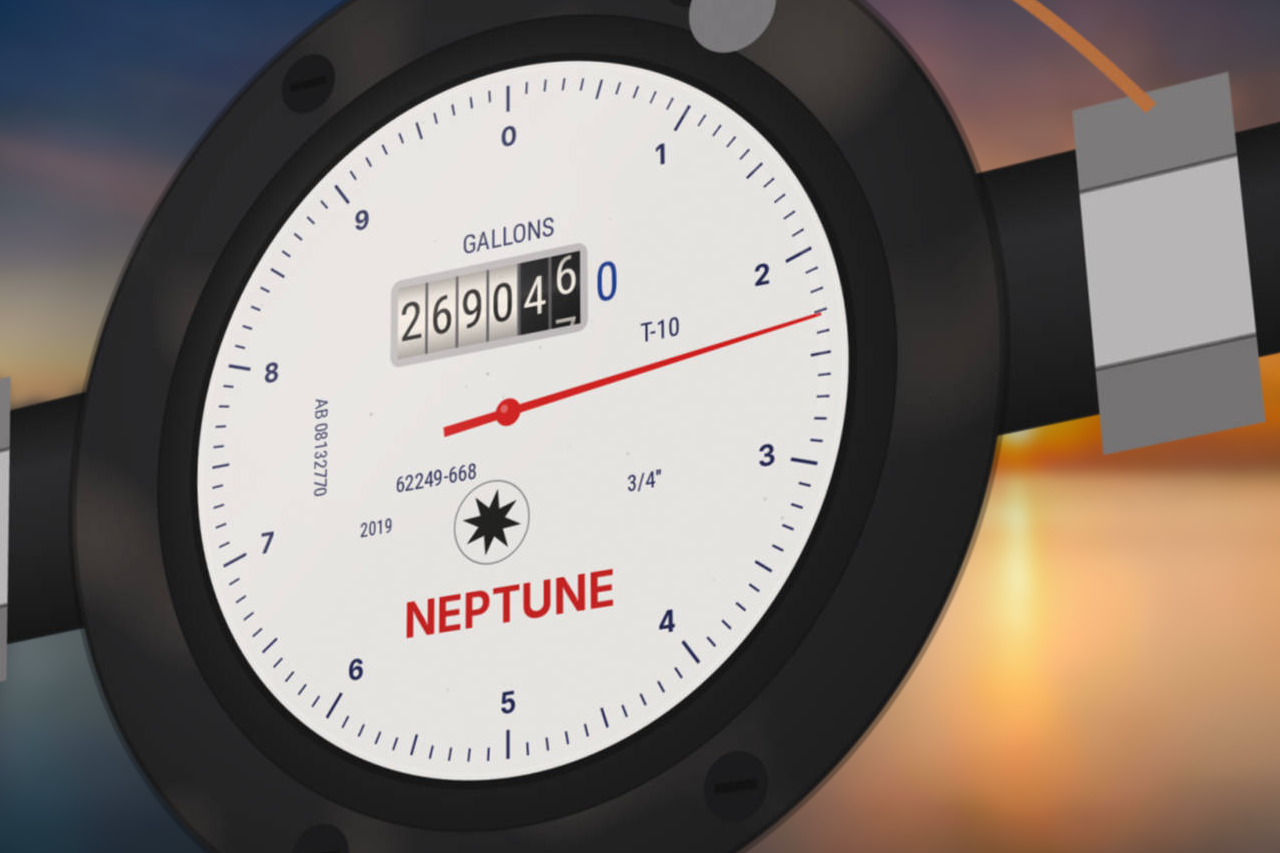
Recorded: 2690462.3 gal
